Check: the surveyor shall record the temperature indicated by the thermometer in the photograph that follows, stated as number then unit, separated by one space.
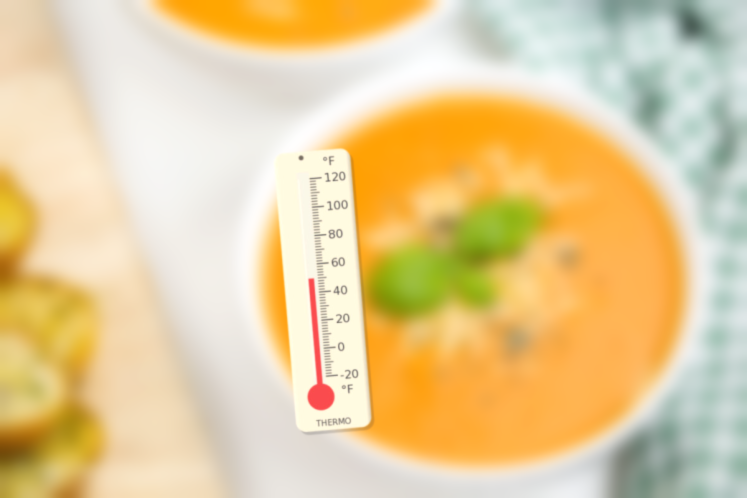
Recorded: 50 °F
